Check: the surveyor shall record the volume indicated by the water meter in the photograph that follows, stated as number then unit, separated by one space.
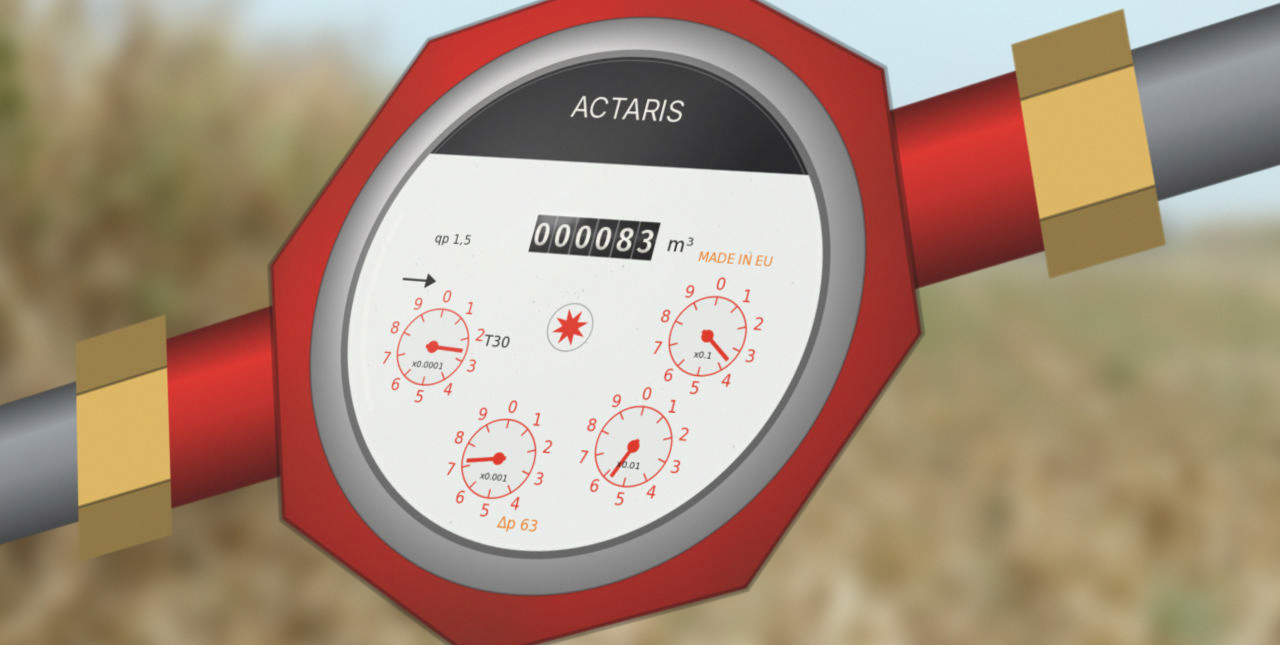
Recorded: 83.3572 m³
